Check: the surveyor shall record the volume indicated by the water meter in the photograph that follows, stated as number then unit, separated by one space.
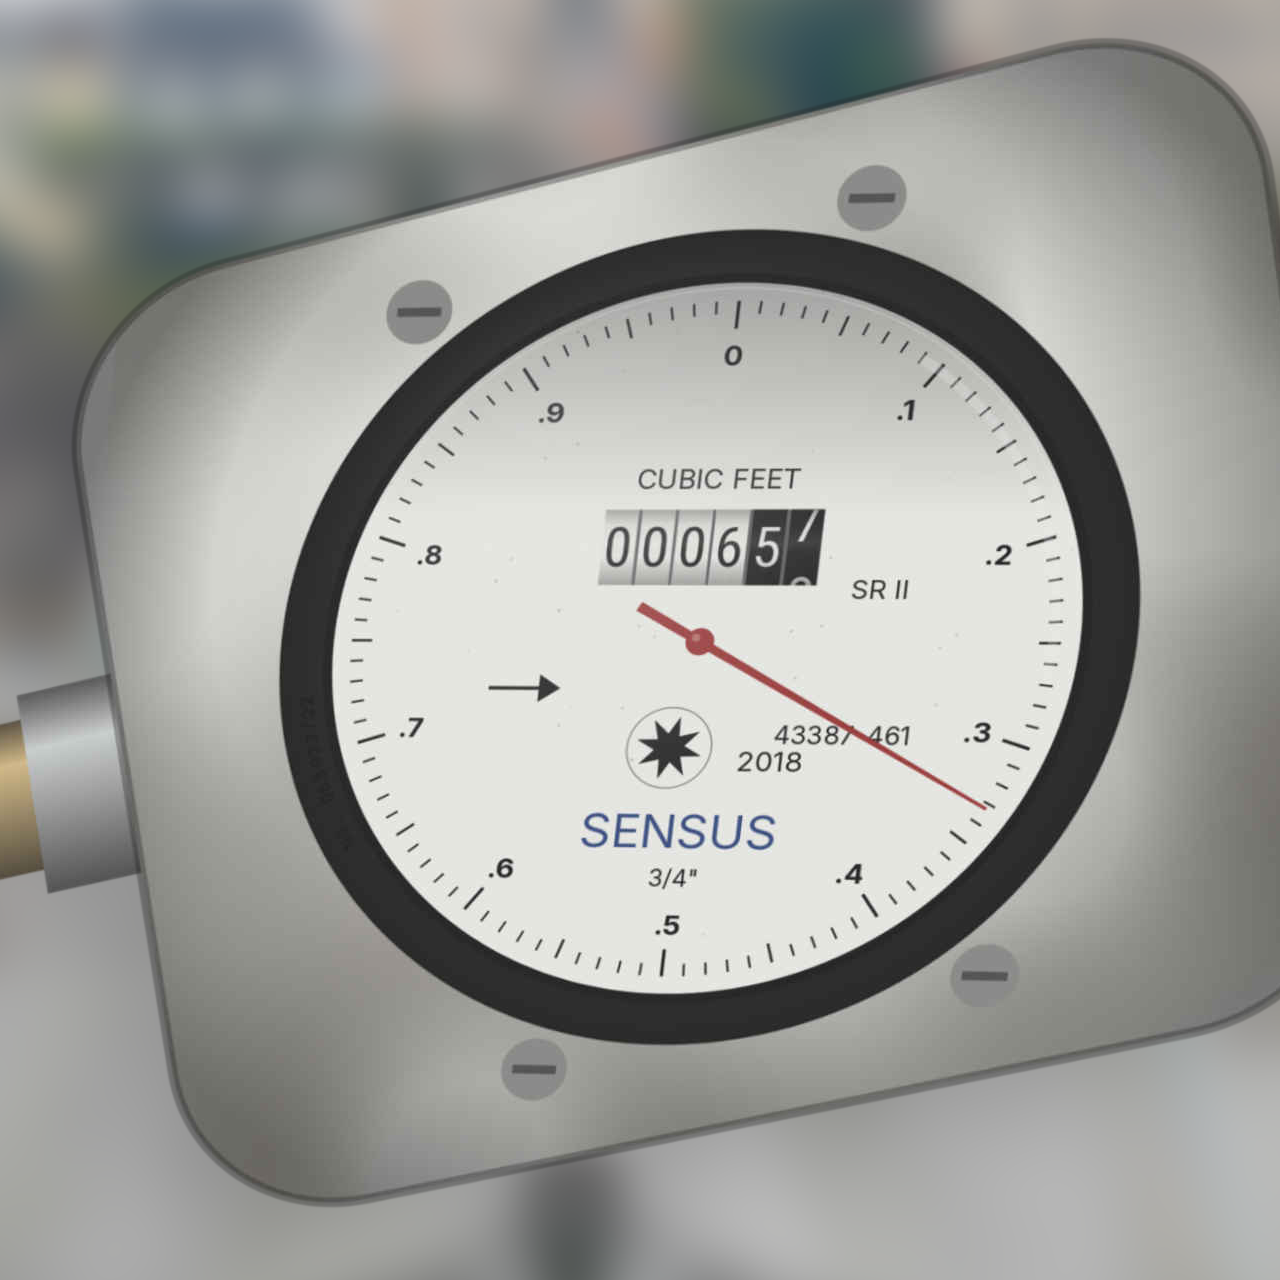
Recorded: 657.33 ft³
